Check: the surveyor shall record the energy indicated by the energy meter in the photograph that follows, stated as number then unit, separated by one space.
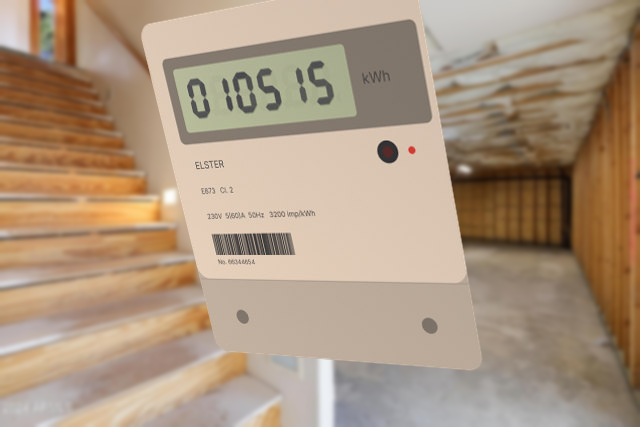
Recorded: 10515 kWh
